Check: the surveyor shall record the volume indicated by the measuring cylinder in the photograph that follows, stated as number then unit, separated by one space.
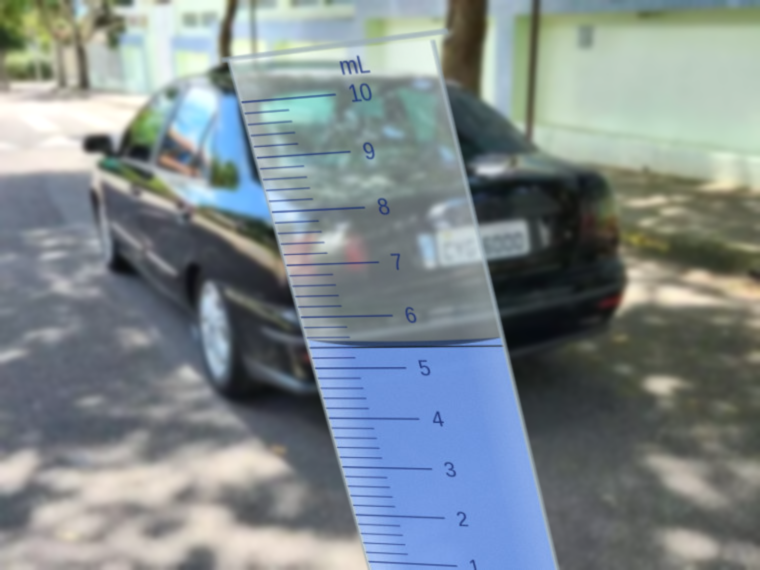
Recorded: 5.4 mL
